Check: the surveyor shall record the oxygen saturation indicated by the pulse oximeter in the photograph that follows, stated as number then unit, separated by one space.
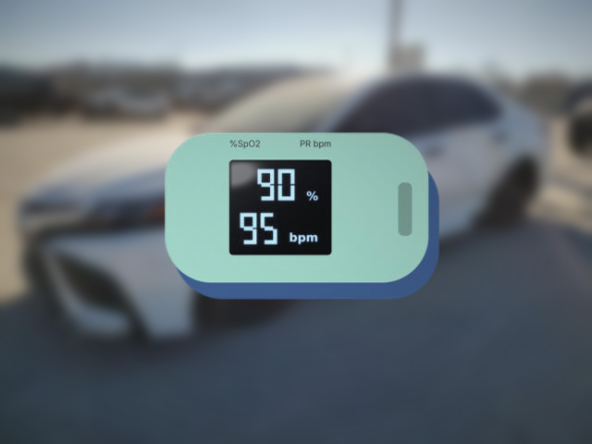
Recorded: 90 %
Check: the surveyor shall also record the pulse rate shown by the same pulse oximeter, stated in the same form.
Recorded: 95 bpm
